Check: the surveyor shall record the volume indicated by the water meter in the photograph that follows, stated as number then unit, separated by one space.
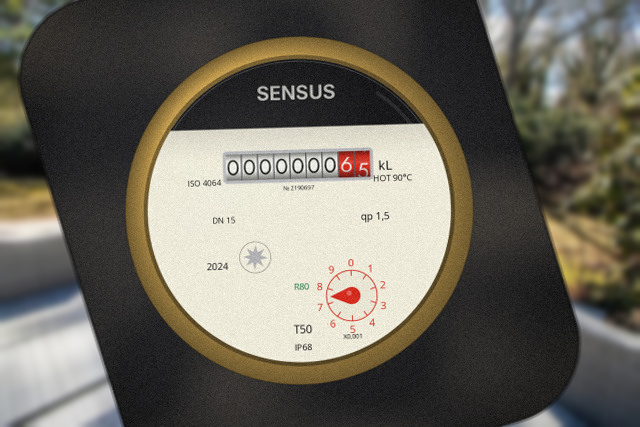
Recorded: 0.647 kL
